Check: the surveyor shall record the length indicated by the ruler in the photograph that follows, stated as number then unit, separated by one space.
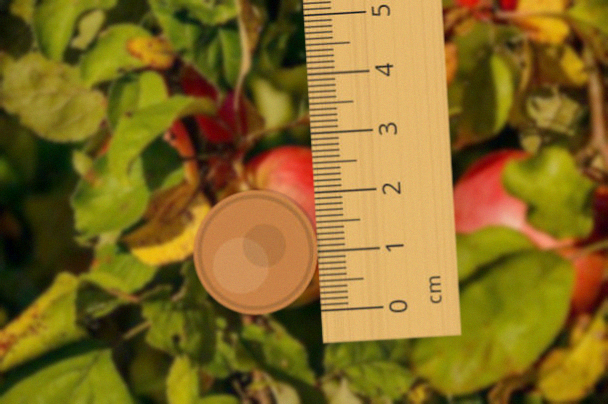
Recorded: 2.1 cm
